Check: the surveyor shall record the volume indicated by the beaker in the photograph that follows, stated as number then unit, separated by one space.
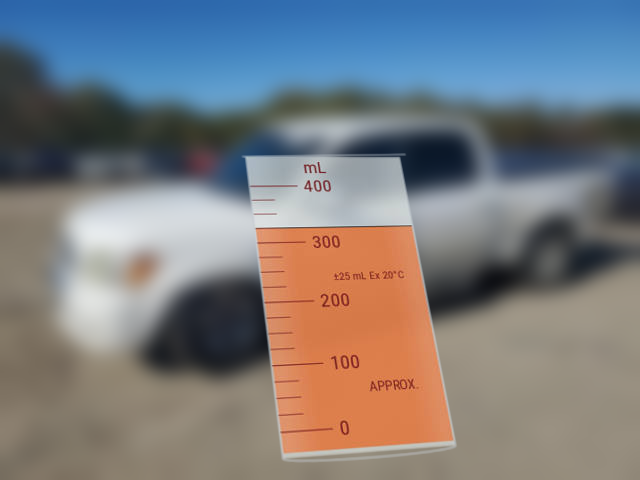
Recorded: 325 mL
